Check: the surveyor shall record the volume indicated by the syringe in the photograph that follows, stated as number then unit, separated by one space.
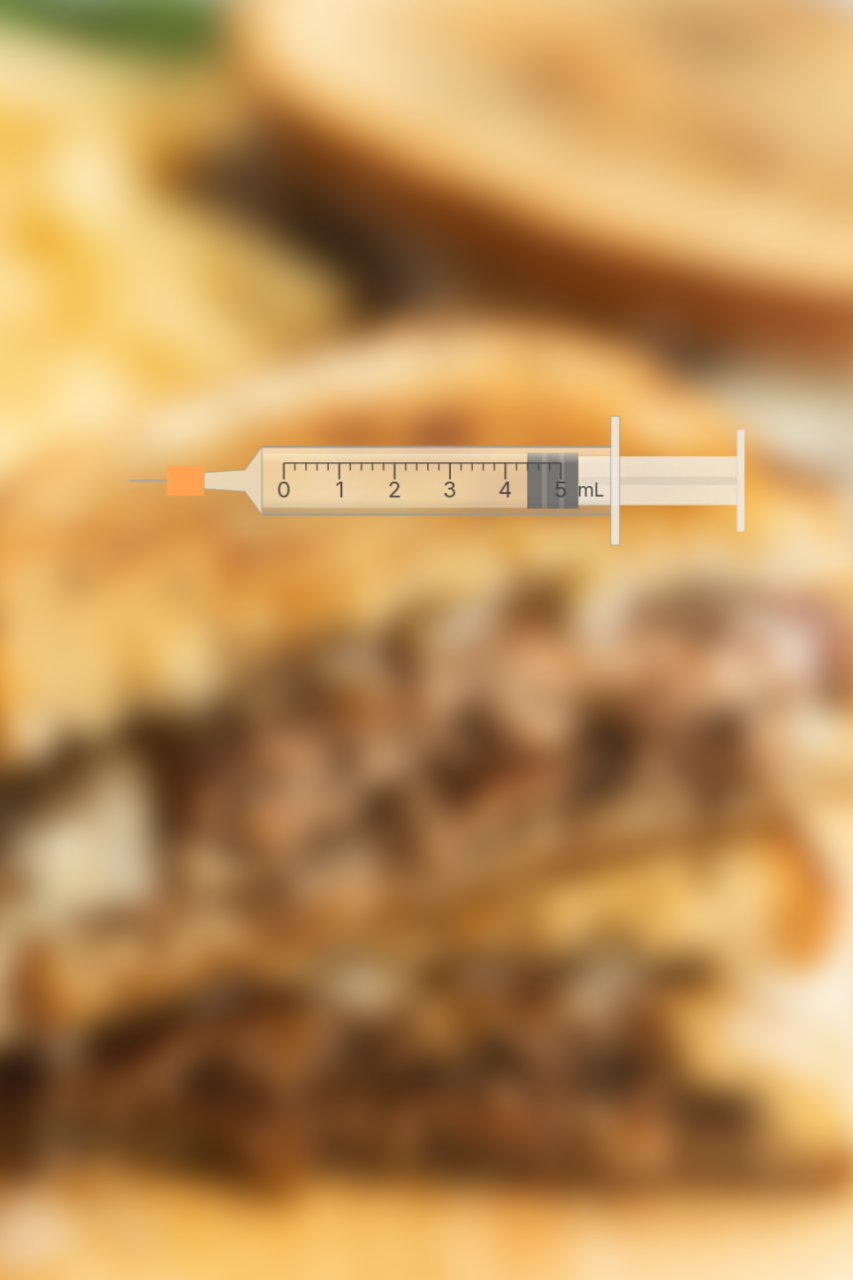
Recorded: 4.4 mL
